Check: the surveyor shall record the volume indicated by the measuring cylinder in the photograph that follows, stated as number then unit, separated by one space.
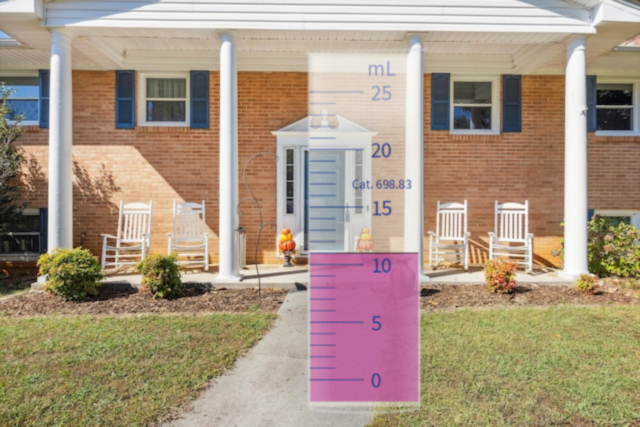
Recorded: 11 mL
